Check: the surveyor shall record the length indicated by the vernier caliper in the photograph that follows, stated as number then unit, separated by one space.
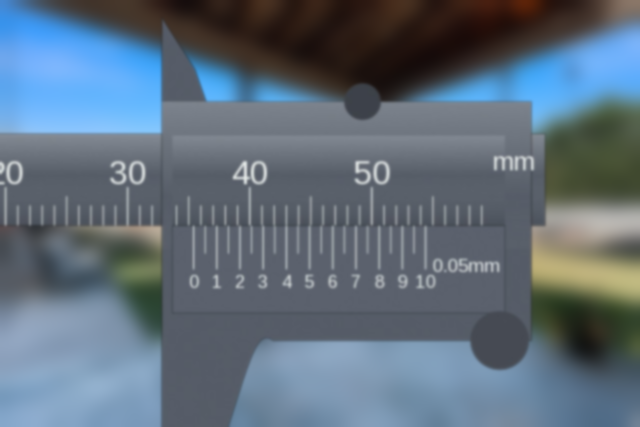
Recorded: 35.4 mm
